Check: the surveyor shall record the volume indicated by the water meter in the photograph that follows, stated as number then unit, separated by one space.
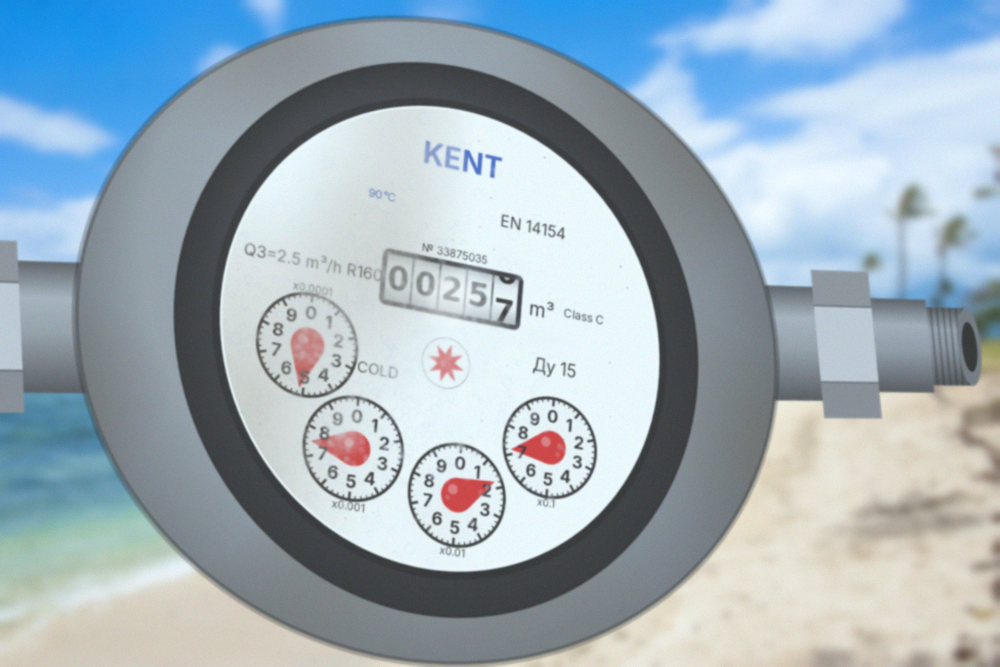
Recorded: 256.7175 m³
